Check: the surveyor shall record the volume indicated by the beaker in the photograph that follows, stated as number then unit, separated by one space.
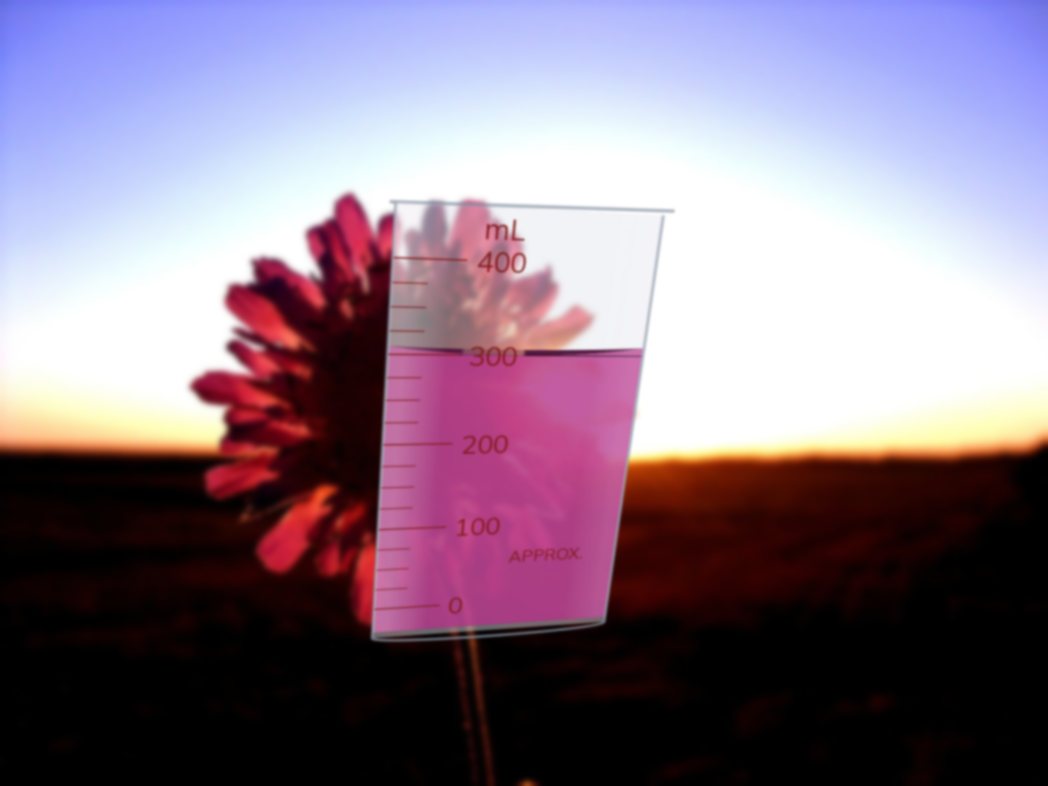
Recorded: 300 mL
